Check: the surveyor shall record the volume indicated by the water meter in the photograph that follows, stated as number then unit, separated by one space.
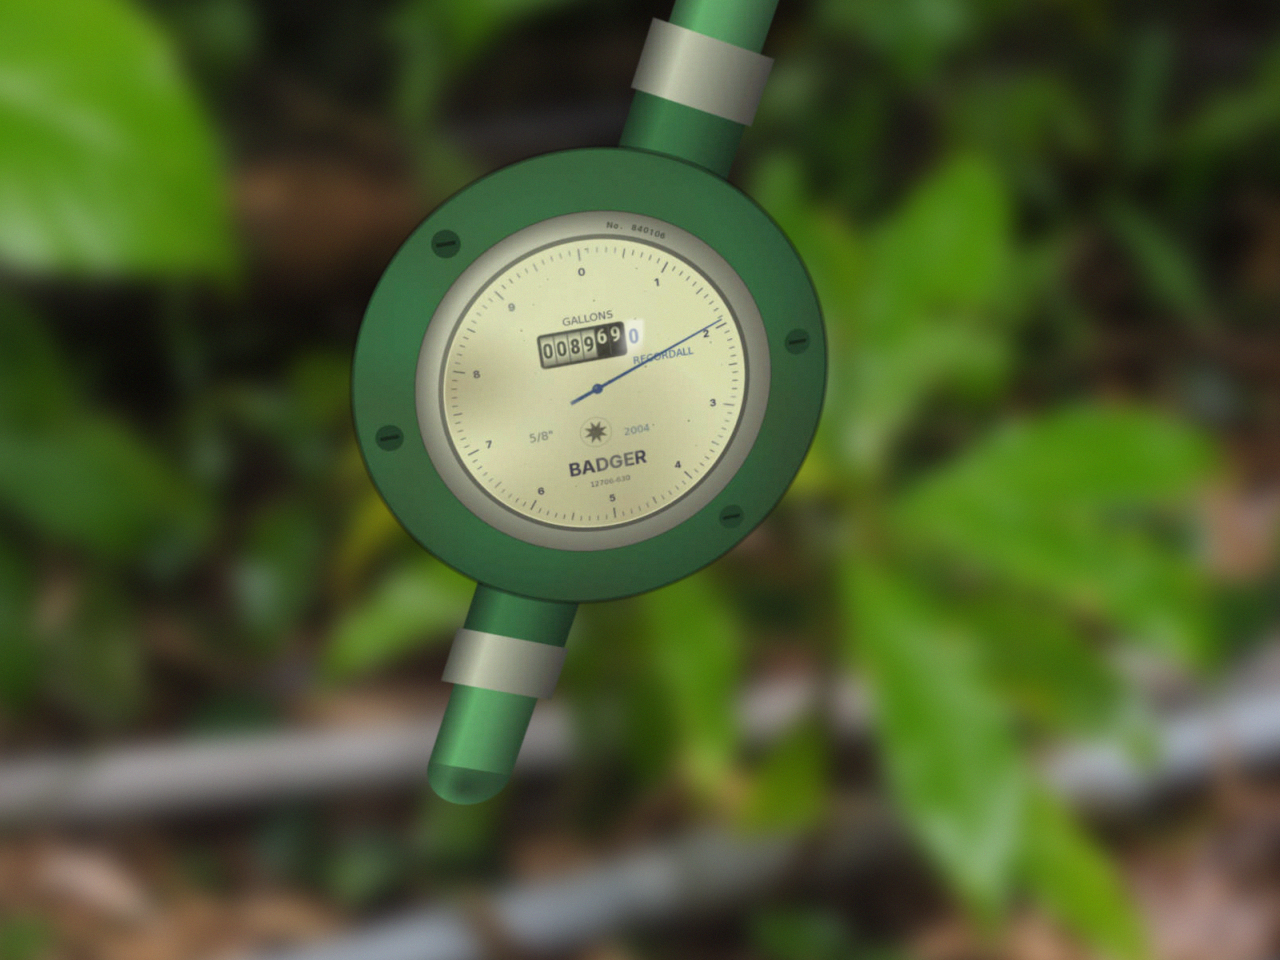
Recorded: 89691.9 gal
